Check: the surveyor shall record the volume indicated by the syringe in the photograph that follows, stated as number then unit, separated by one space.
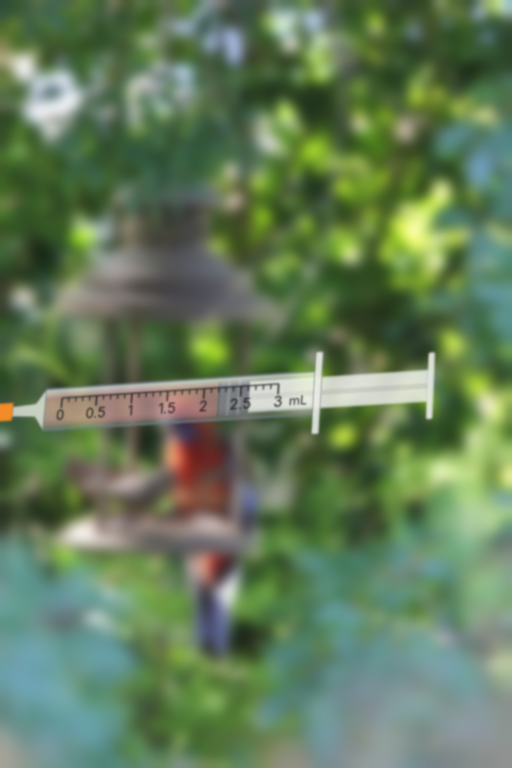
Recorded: 2.2 mL
